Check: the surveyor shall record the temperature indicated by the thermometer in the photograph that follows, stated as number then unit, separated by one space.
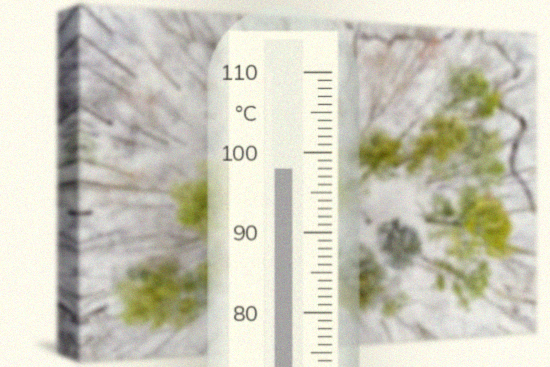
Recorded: 98 °C
